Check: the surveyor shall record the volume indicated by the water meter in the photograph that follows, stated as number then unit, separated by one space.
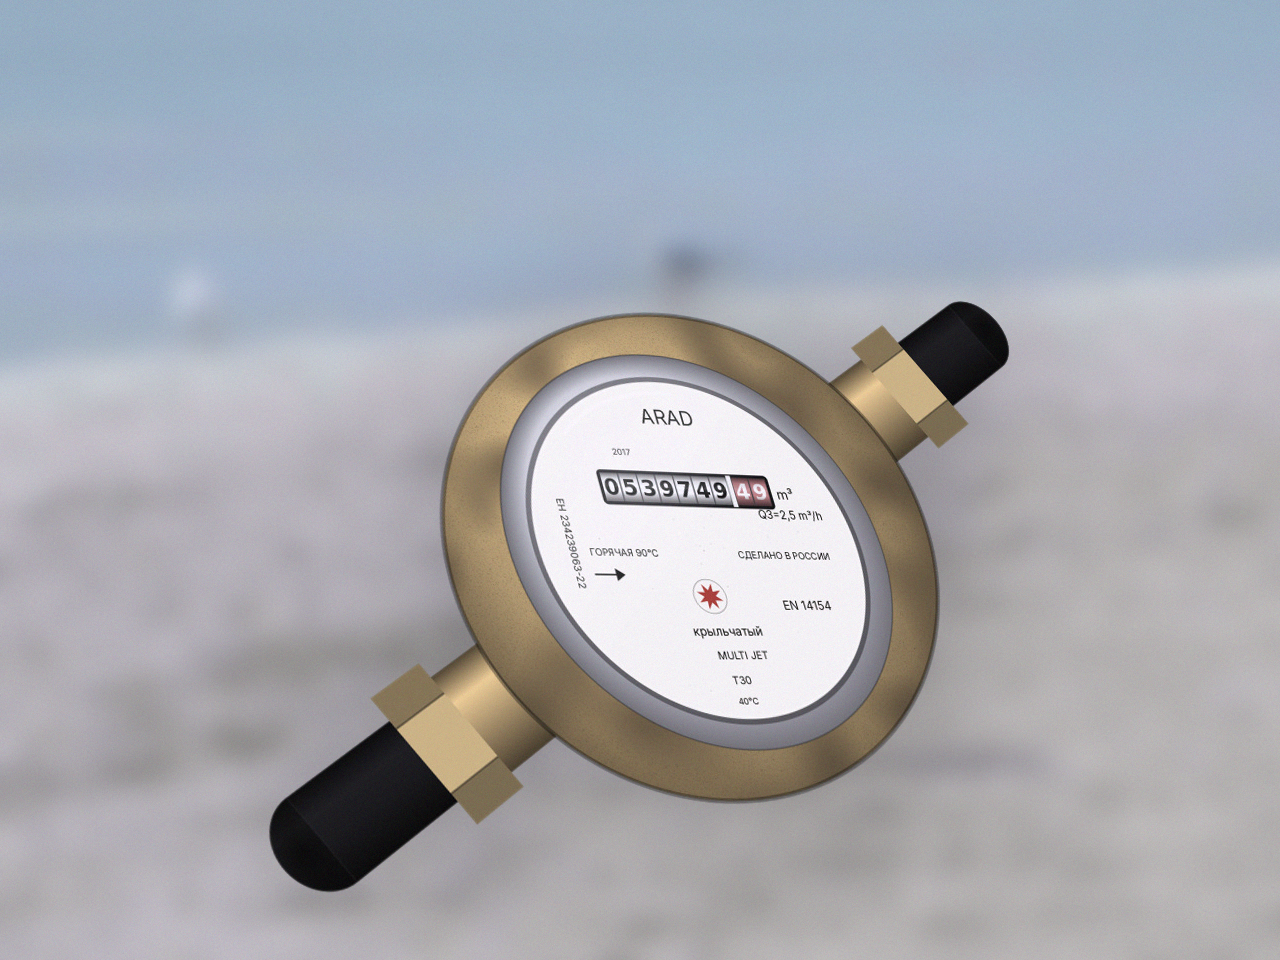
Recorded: 539749.49 m³
